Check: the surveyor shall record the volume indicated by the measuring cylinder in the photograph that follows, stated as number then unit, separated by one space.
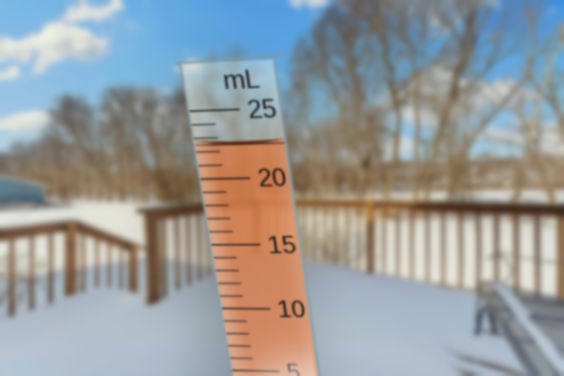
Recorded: 22.5 mL
